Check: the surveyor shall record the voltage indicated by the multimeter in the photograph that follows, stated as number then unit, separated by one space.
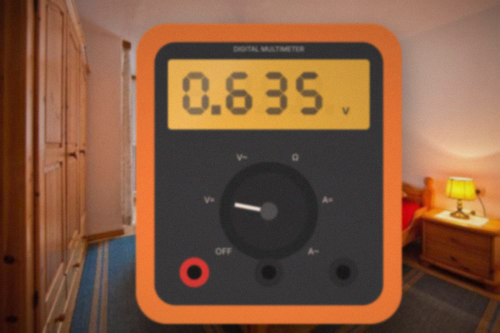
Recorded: 0.635 V
